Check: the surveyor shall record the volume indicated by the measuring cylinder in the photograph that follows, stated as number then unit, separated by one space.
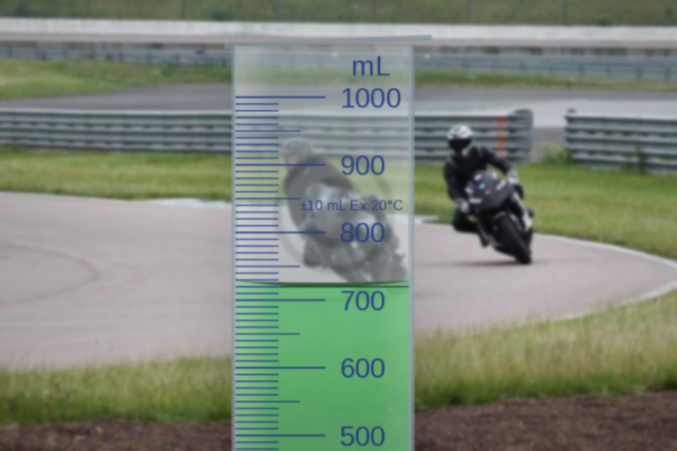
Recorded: 720 mL
